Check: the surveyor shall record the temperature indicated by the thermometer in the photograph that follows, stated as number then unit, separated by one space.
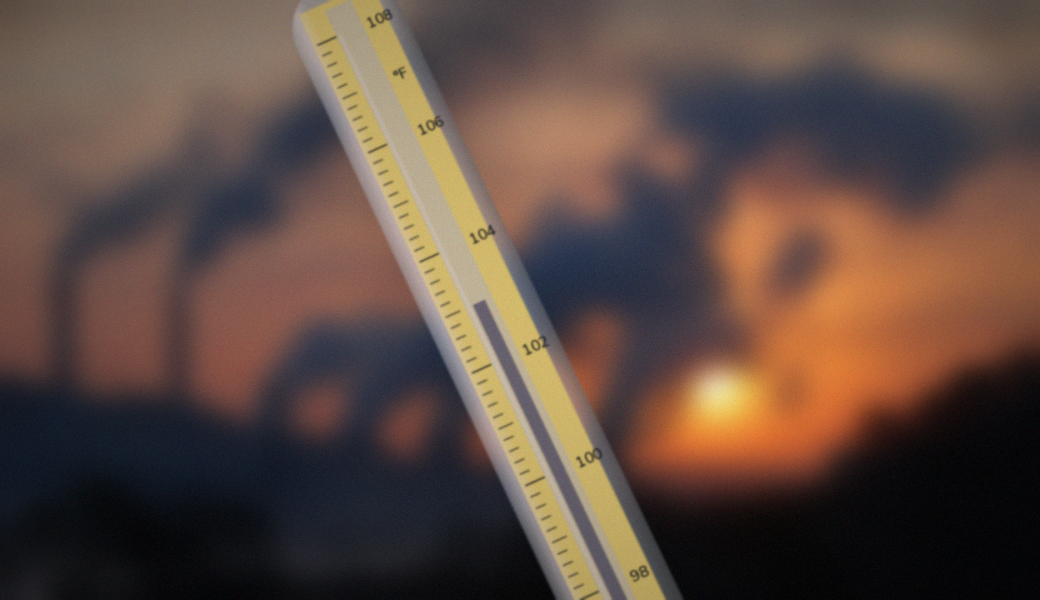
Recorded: 103 °F
